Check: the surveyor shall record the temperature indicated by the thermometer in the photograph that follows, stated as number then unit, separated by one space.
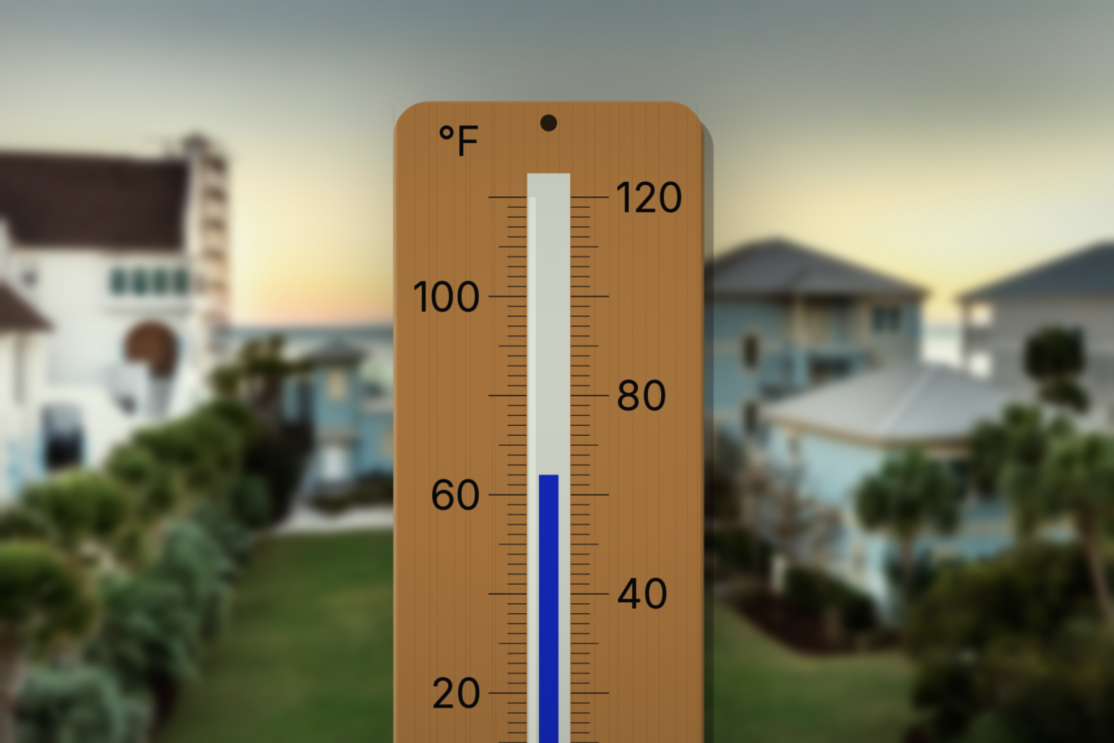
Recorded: 64 °F
